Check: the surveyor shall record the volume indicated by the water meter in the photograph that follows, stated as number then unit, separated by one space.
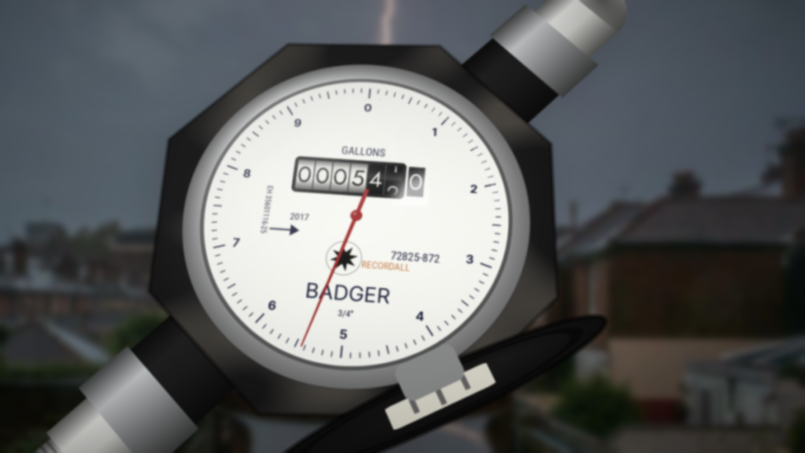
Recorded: 5415.4 gal
